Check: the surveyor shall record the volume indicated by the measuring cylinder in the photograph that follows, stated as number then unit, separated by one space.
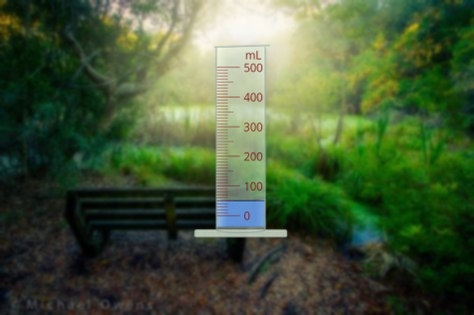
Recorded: 50 mL
